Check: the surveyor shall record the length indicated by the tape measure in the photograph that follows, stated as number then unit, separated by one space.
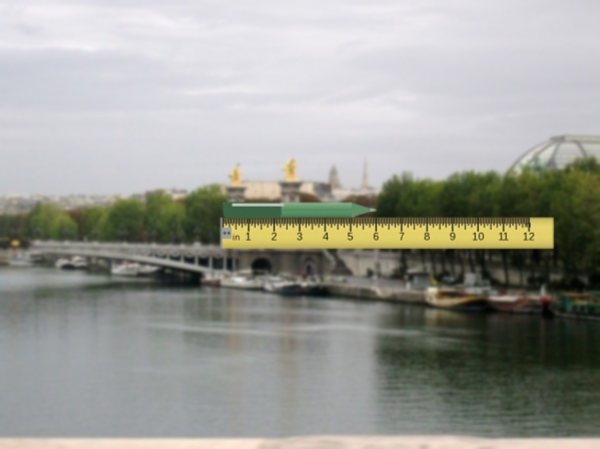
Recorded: 6 in
